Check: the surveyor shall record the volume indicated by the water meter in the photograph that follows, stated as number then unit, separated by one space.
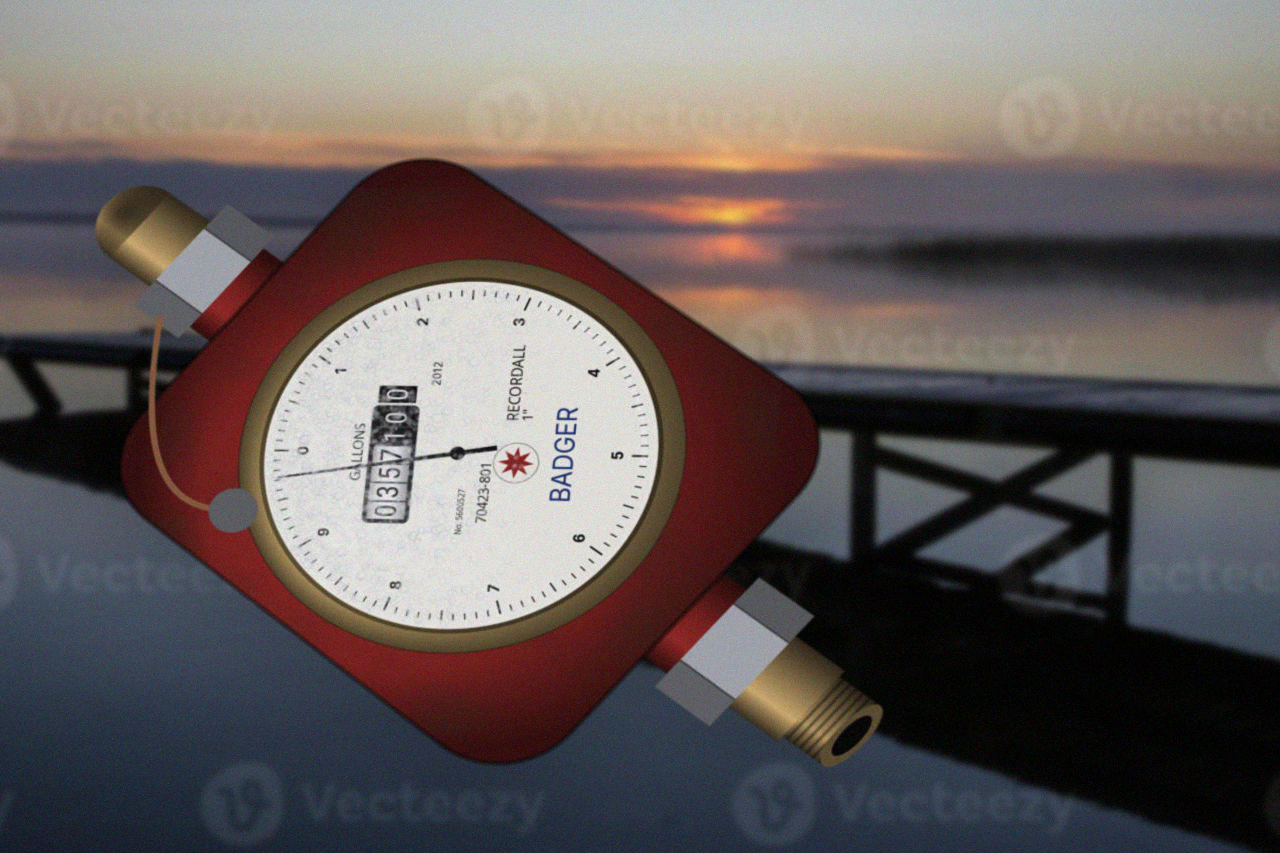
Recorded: 357099.7 gal
